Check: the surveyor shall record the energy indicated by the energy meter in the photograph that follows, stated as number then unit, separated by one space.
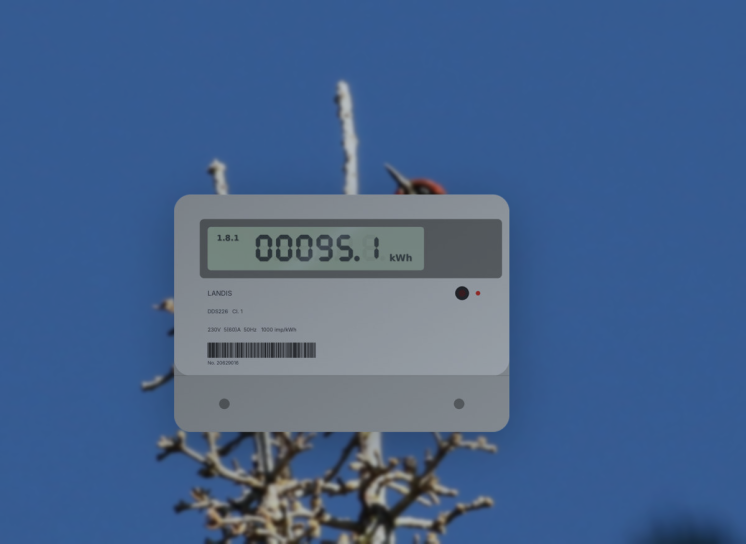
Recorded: 95.1 kWh
